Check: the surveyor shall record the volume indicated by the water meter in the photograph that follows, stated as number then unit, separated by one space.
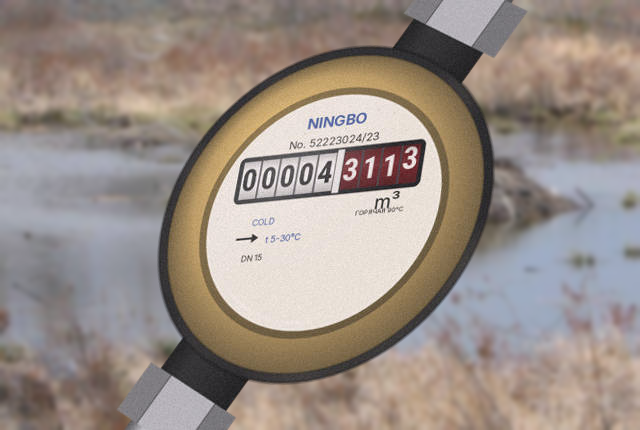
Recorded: 4.3113 m³
